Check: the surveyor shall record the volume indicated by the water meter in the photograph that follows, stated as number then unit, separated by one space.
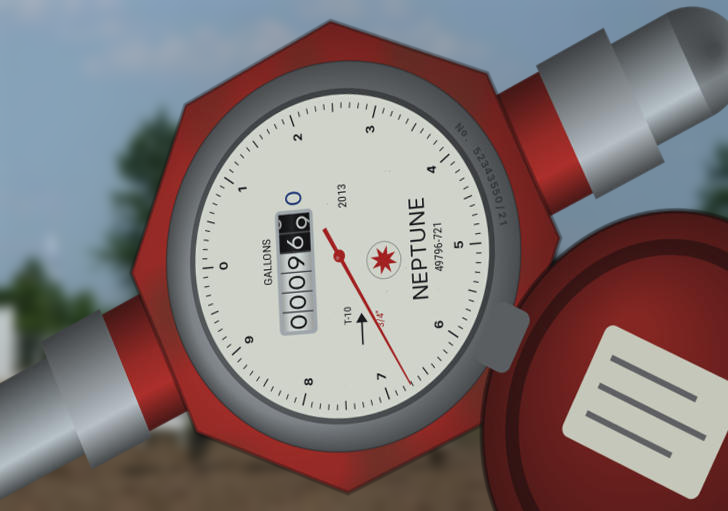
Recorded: 9686.7 gal
